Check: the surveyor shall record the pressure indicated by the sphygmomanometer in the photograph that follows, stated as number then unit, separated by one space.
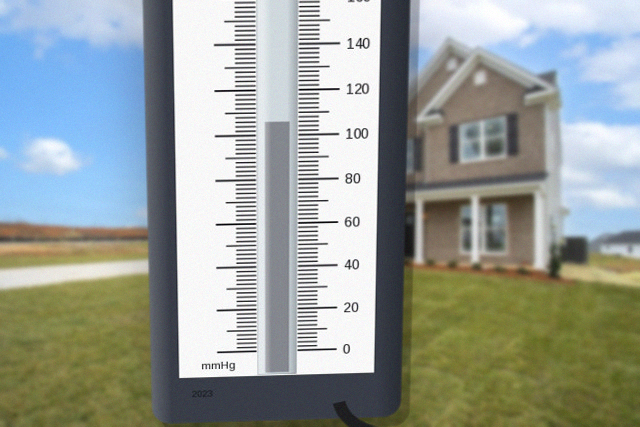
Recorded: 106 mmHg
